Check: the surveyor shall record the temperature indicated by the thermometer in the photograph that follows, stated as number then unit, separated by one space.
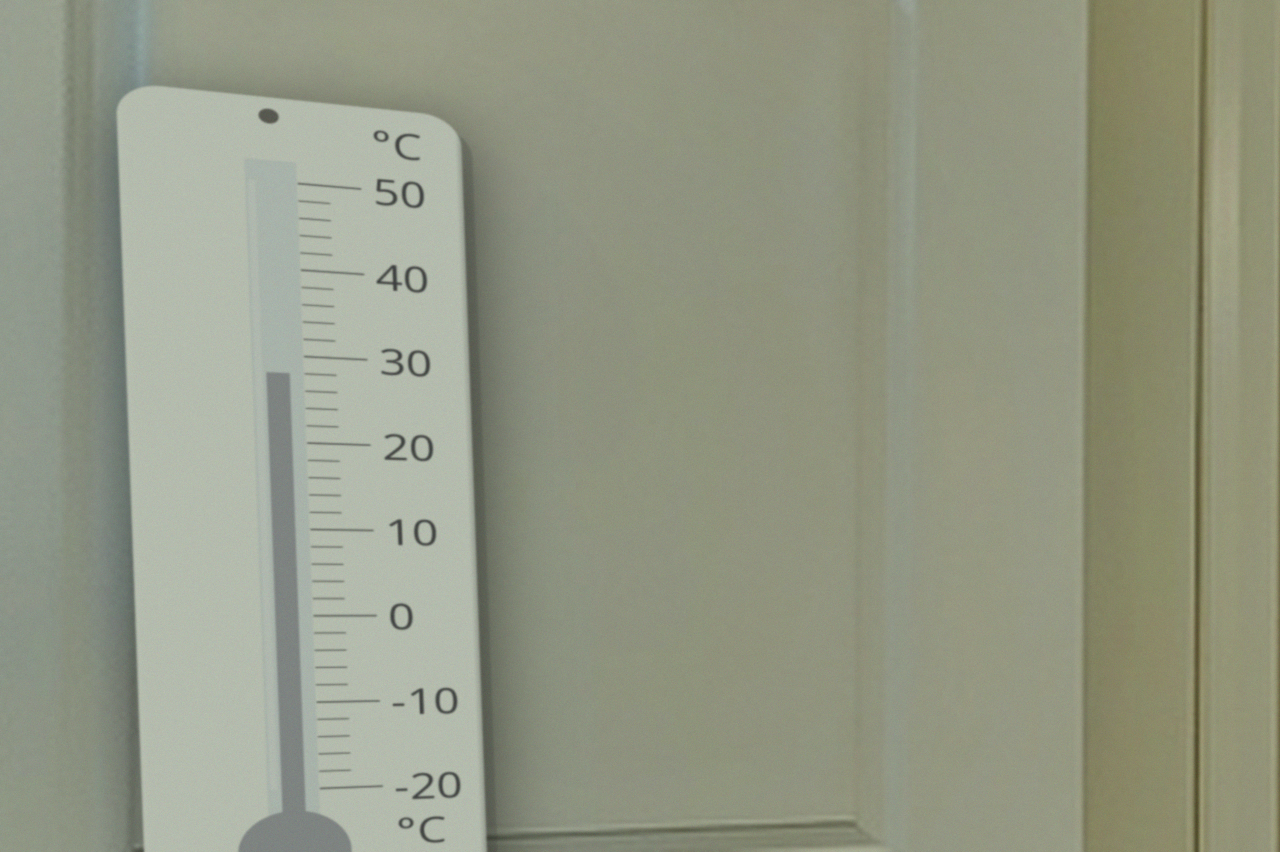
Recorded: 28 °C
